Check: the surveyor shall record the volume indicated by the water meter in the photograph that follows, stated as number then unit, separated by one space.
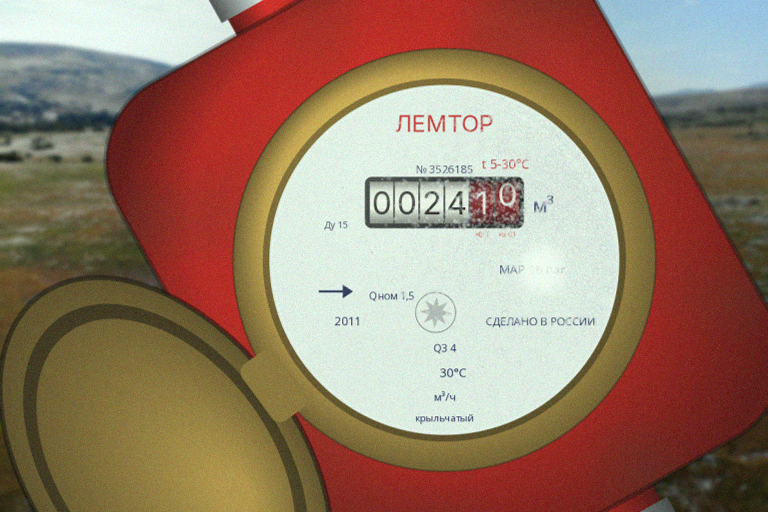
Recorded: 24.10 m³
